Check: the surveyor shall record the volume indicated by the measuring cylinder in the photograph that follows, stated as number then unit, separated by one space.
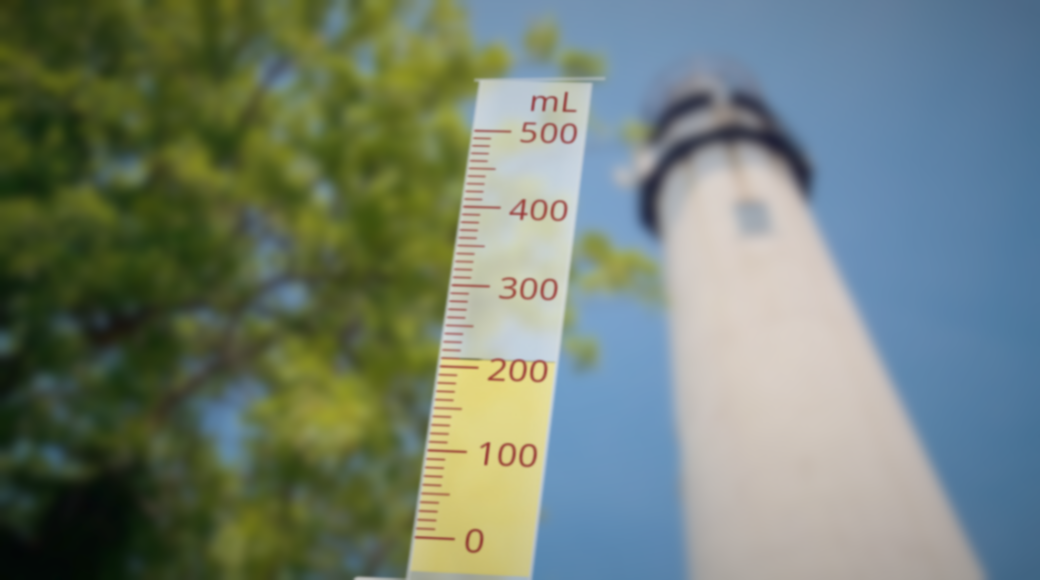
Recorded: 210 mL
